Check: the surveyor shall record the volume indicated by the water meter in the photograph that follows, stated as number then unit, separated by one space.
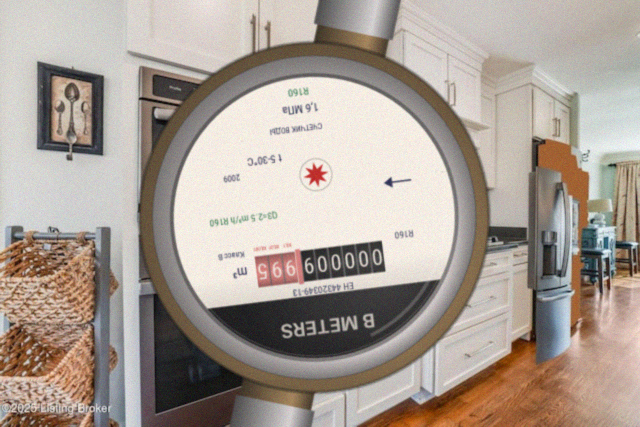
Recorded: 9.995 m³
